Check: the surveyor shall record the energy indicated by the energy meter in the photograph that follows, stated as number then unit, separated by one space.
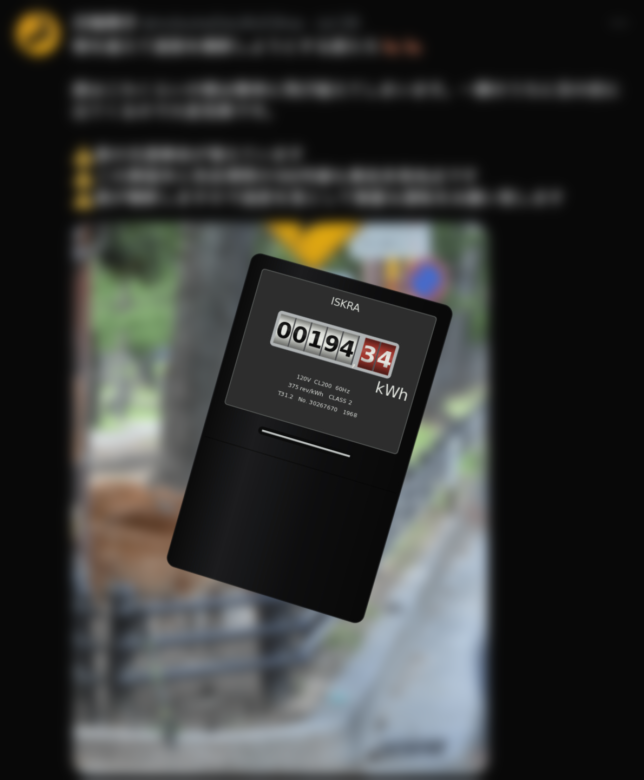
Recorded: 194.34 kWh
